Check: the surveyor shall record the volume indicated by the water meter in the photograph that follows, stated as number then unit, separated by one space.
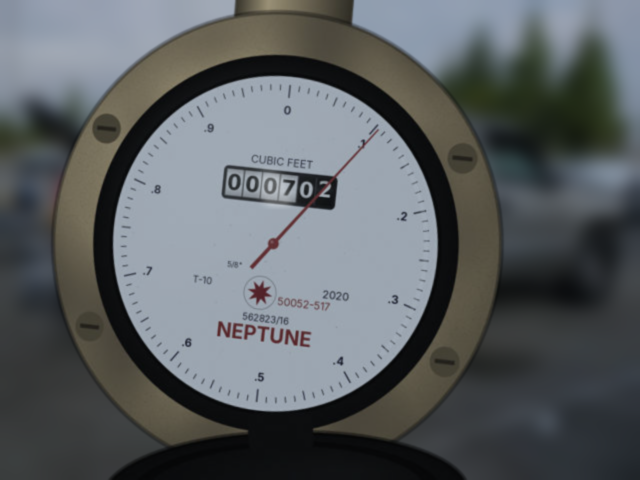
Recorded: 702.10 ft³
